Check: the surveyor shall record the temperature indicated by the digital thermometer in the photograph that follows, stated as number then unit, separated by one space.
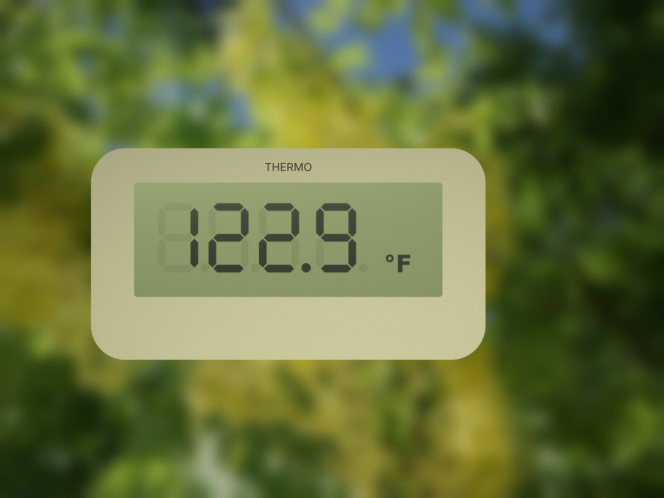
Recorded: 122.9 °F
